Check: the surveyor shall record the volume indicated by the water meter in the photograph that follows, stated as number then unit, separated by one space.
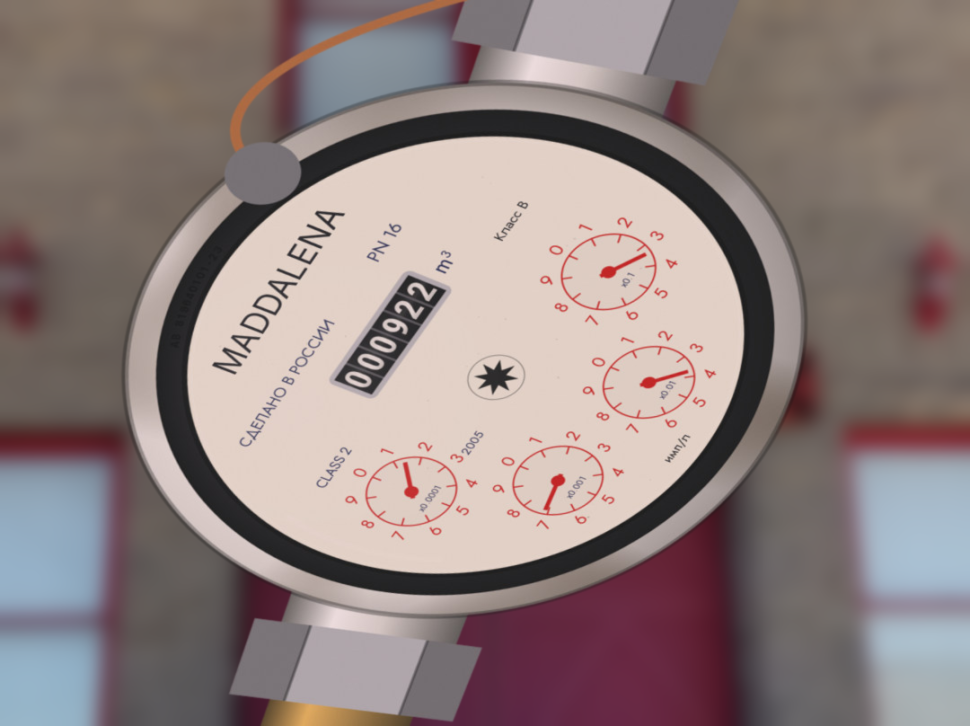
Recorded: 922.3371 m³
